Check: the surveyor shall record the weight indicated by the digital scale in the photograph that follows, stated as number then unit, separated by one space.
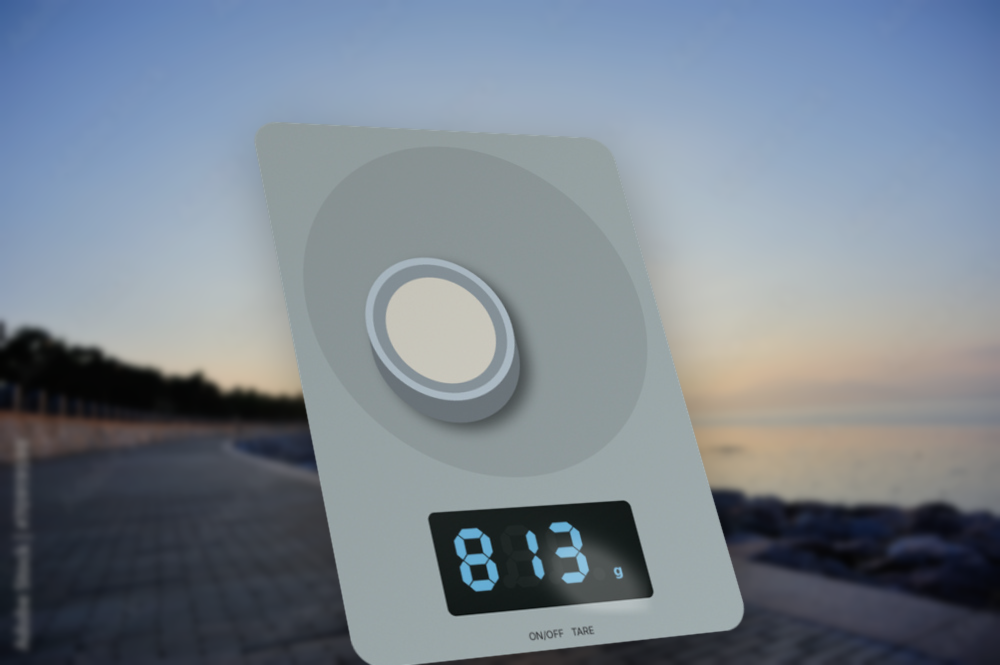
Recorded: 813 g
